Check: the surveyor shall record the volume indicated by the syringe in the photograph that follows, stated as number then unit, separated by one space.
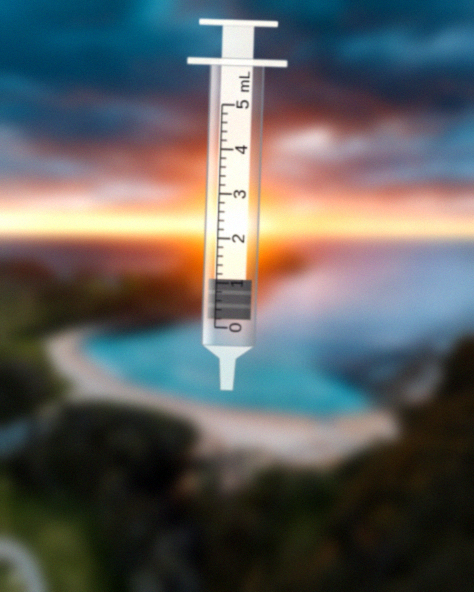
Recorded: 0.2 mL
